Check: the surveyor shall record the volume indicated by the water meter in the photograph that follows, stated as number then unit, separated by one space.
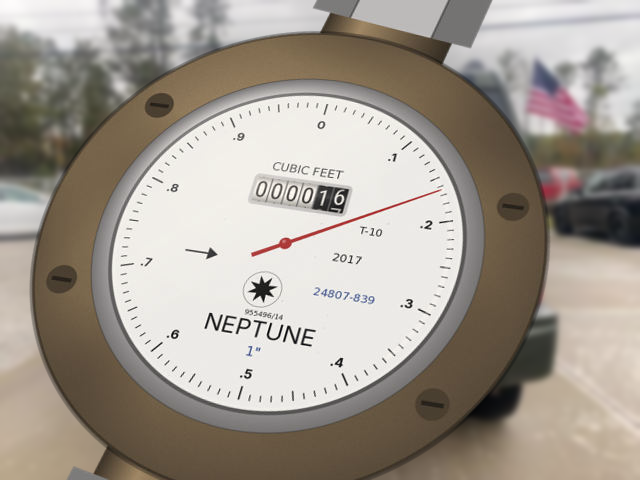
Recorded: 16.16 ft³
